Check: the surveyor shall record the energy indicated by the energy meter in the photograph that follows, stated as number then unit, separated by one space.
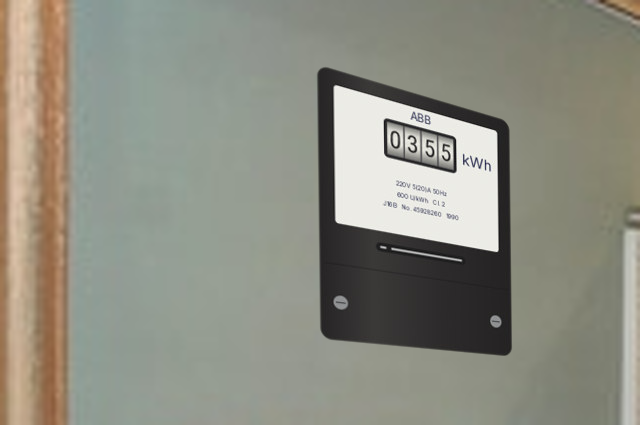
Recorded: 355 kWh
